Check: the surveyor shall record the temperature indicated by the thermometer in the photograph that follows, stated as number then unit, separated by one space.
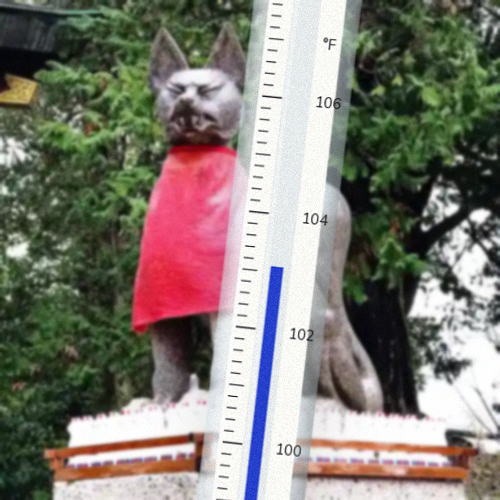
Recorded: 103.1 °F
